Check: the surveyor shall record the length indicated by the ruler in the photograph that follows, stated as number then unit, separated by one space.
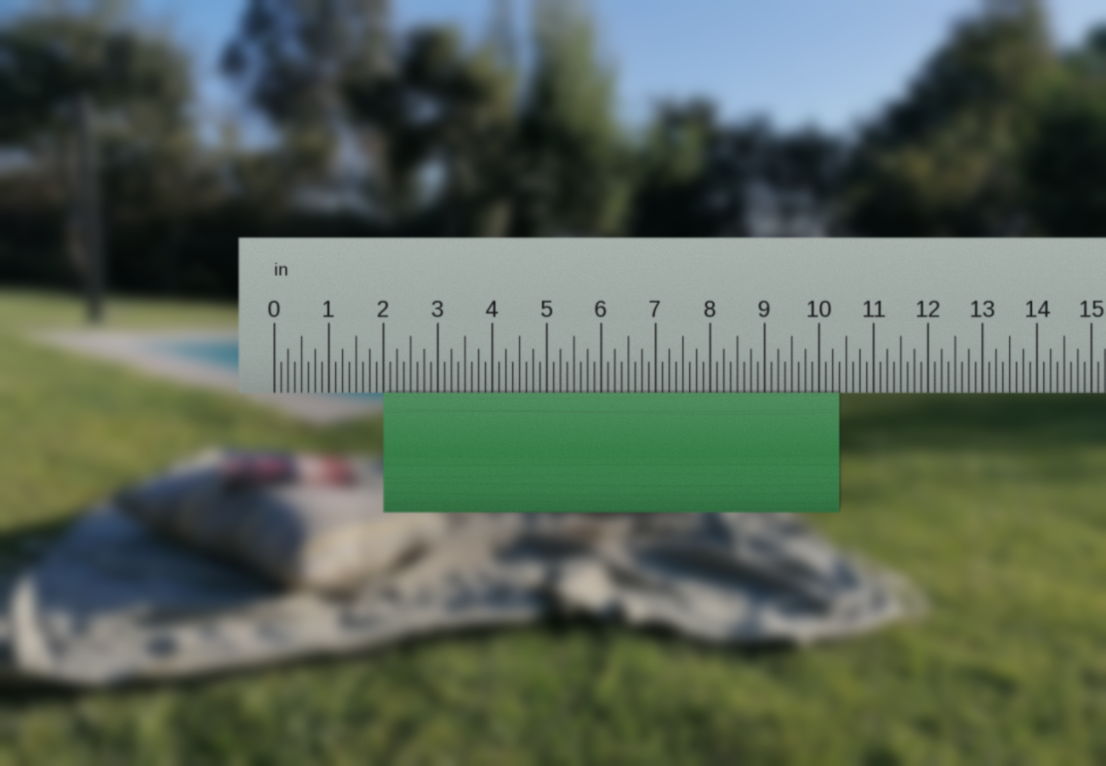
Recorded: 8.375 in
